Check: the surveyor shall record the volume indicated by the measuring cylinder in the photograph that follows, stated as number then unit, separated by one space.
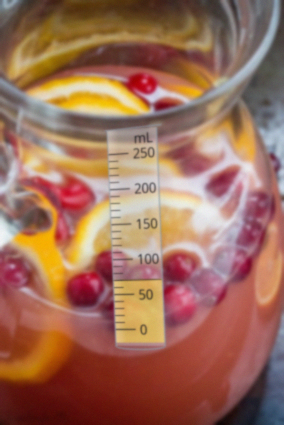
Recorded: 70 mL
